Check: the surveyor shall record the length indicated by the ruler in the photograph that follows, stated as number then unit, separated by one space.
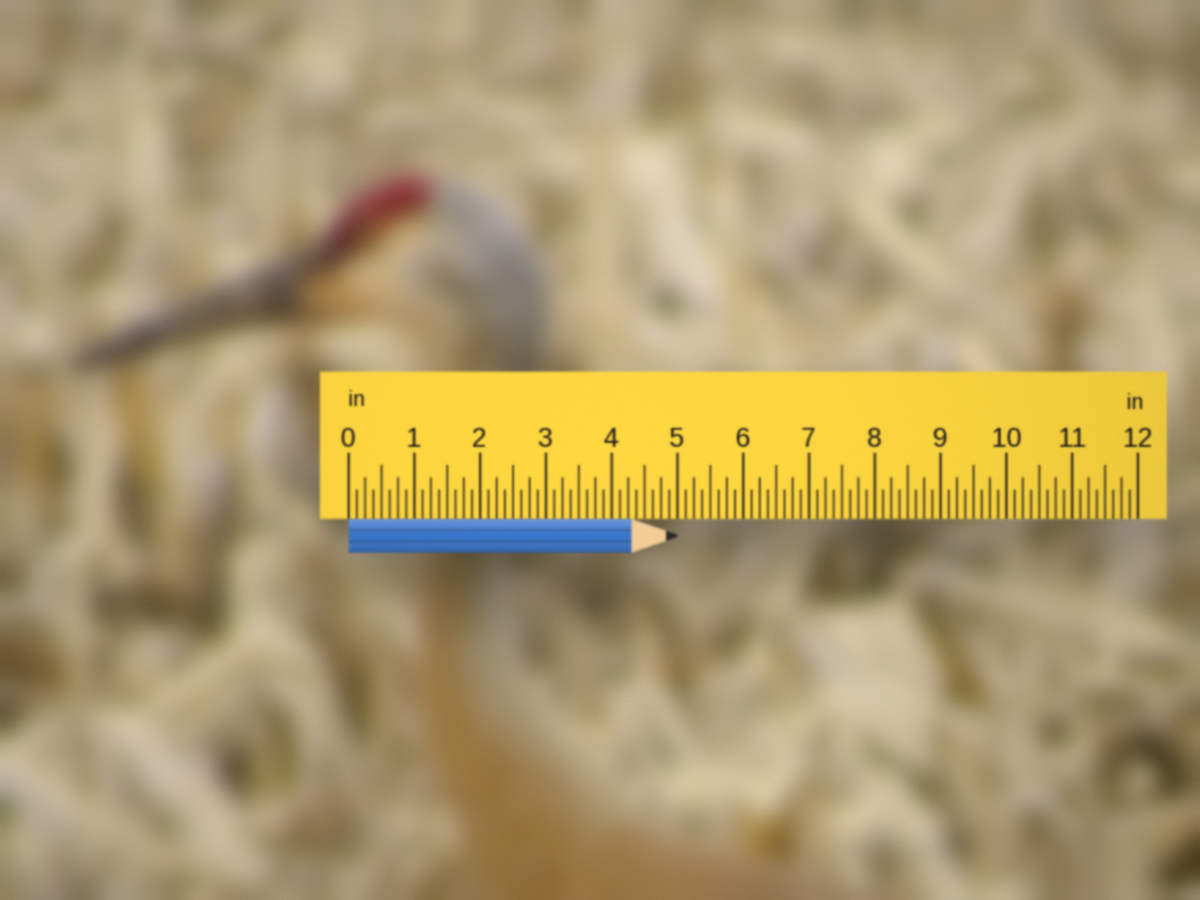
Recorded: 5 in
